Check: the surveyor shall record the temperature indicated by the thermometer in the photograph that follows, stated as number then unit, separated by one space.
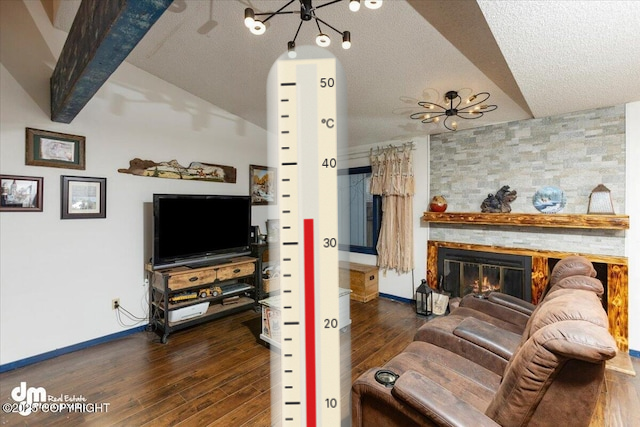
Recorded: 33 °C
